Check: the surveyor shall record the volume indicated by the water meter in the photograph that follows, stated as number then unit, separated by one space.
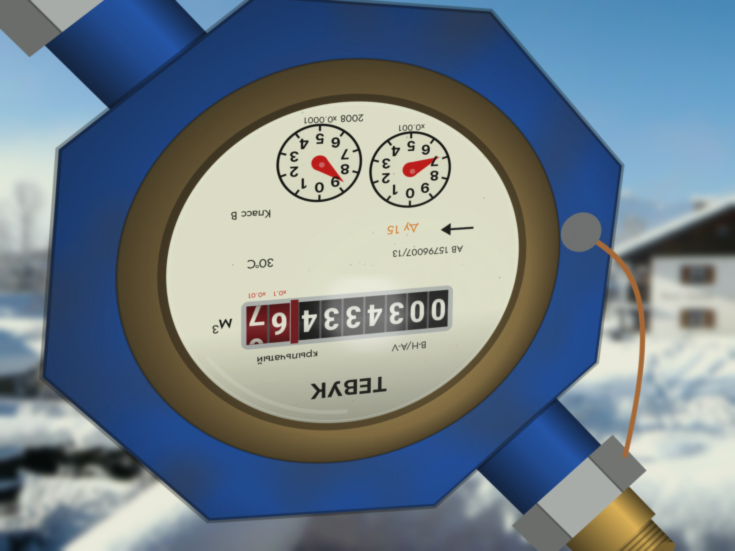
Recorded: 34334.6668 m³
